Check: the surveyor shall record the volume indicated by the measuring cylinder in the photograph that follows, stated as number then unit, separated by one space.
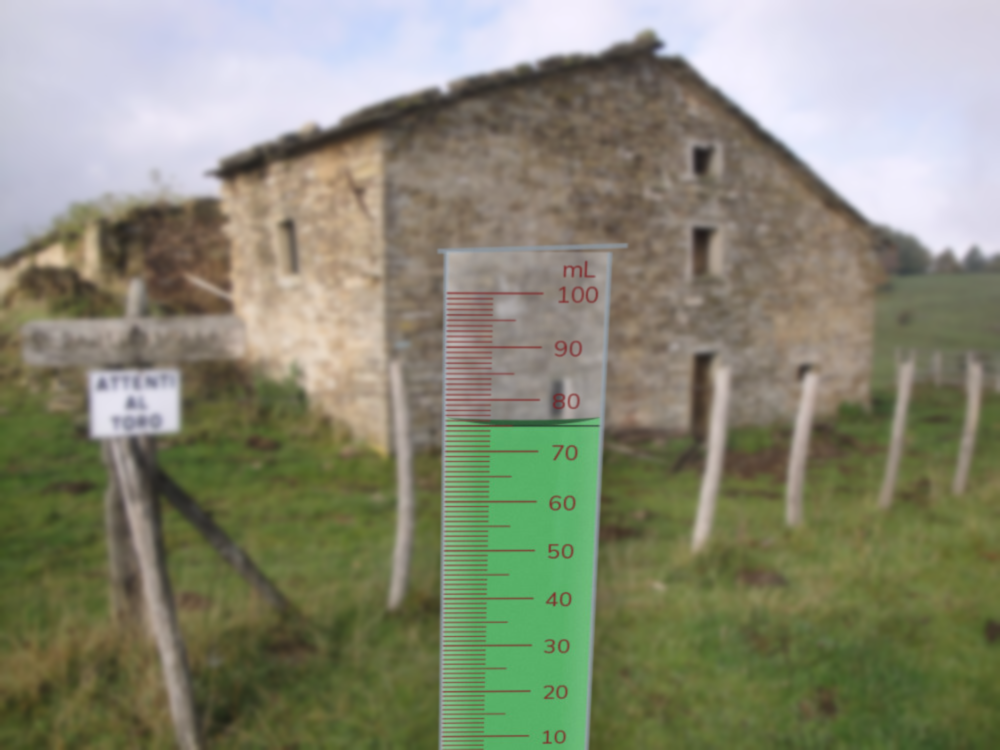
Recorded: 75 mL
